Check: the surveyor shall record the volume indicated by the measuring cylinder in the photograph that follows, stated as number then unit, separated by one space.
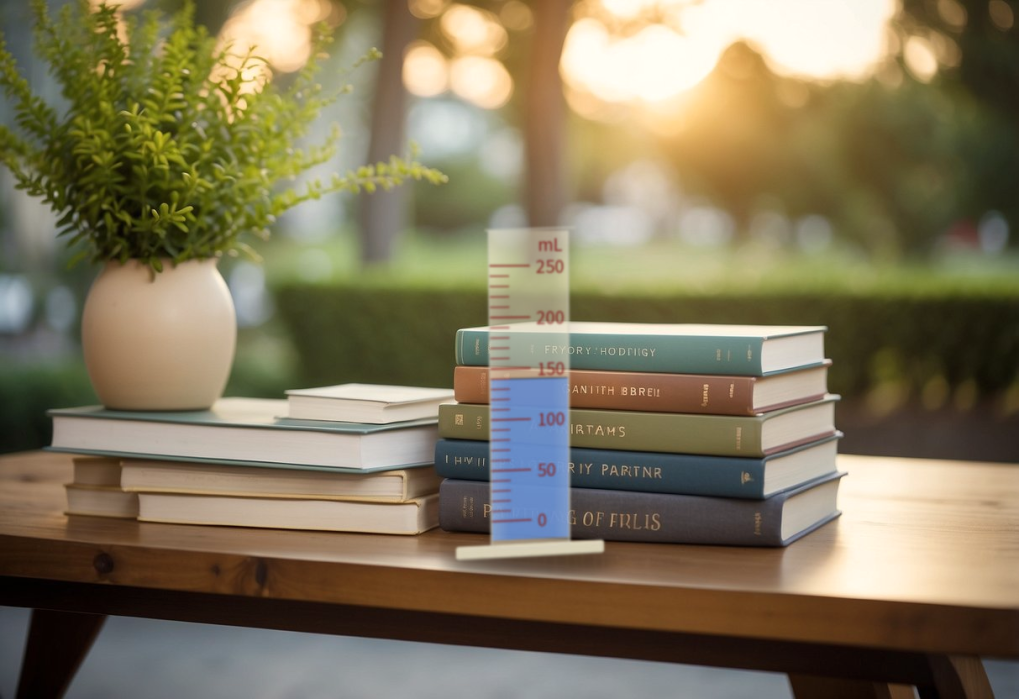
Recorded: 140 mL
